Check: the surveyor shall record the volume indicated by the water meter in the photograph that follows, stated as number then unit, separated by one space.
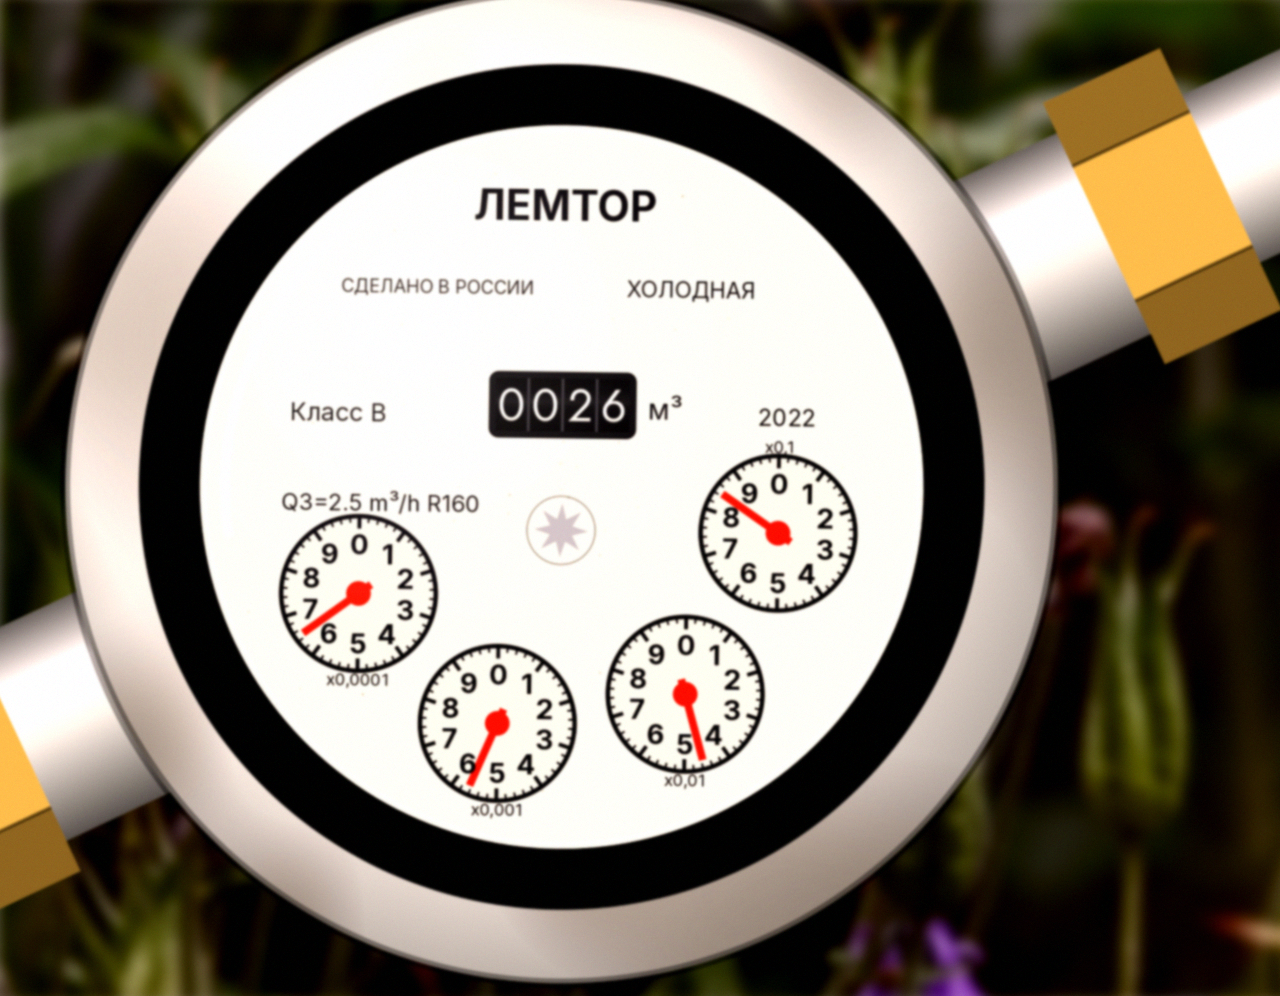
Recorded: 26.8456 m³
